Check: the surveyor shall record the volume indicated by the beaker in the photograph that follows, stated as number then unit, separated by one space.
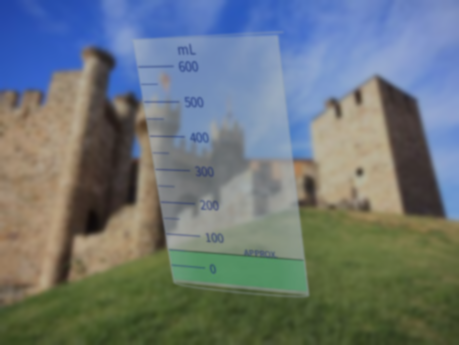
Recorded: 50 mL
